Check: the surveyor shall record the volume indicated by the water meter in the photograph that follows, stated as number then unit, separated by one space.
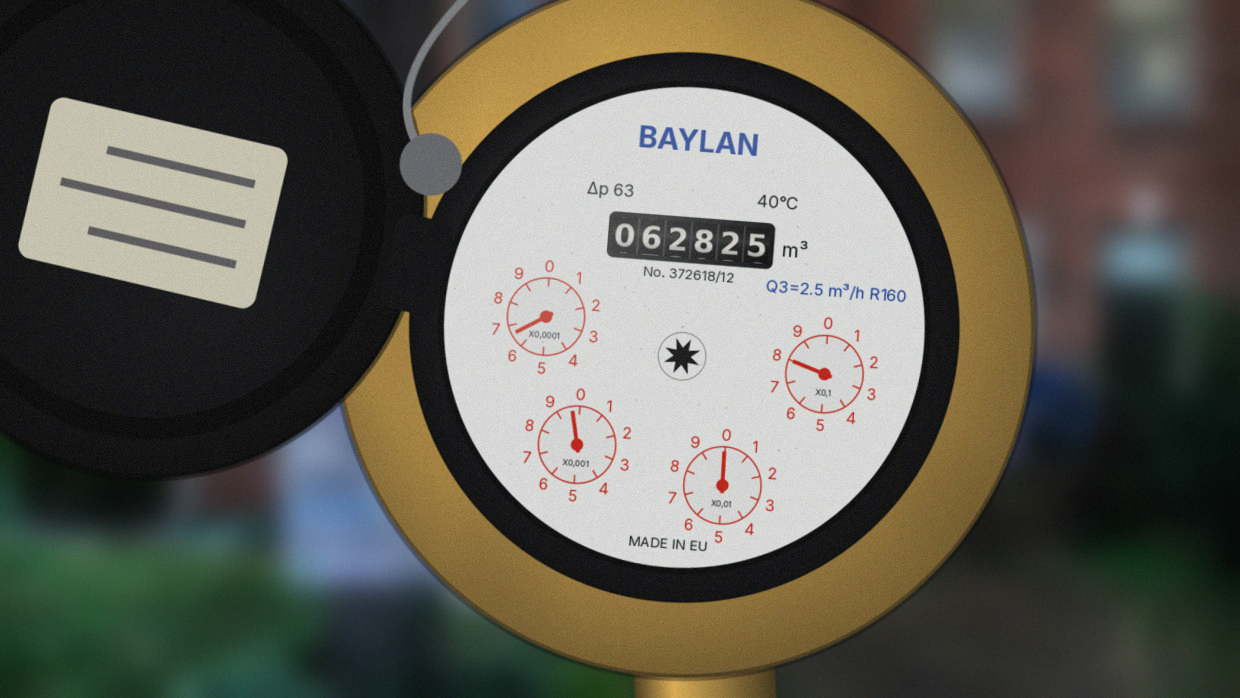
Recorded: 62825.7996 m³
